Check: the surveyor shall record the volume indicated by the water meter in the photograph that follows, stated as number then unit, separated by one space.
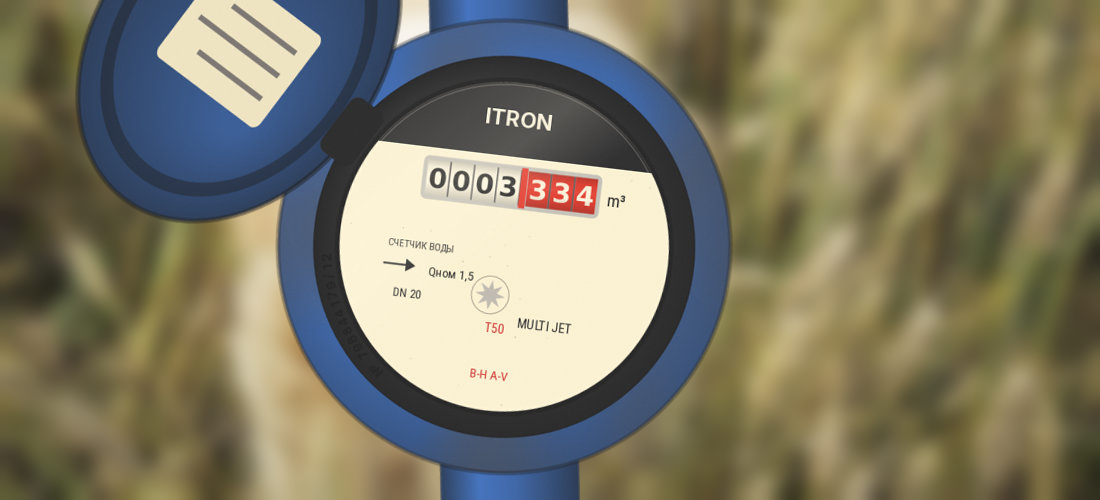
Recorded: 3.334 m³
